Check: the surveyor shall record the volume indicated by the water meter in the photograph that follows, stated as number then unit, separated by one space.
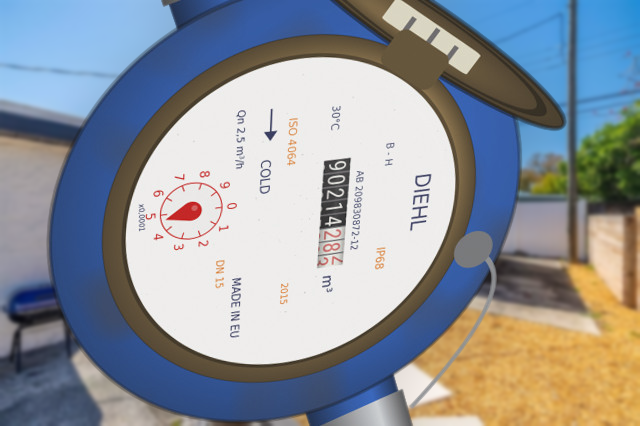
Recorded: 90214.2824 m³
